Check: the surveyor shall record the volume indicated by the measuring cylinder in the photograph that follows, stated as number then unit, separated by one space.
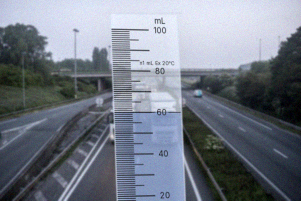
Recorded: 60 mL
